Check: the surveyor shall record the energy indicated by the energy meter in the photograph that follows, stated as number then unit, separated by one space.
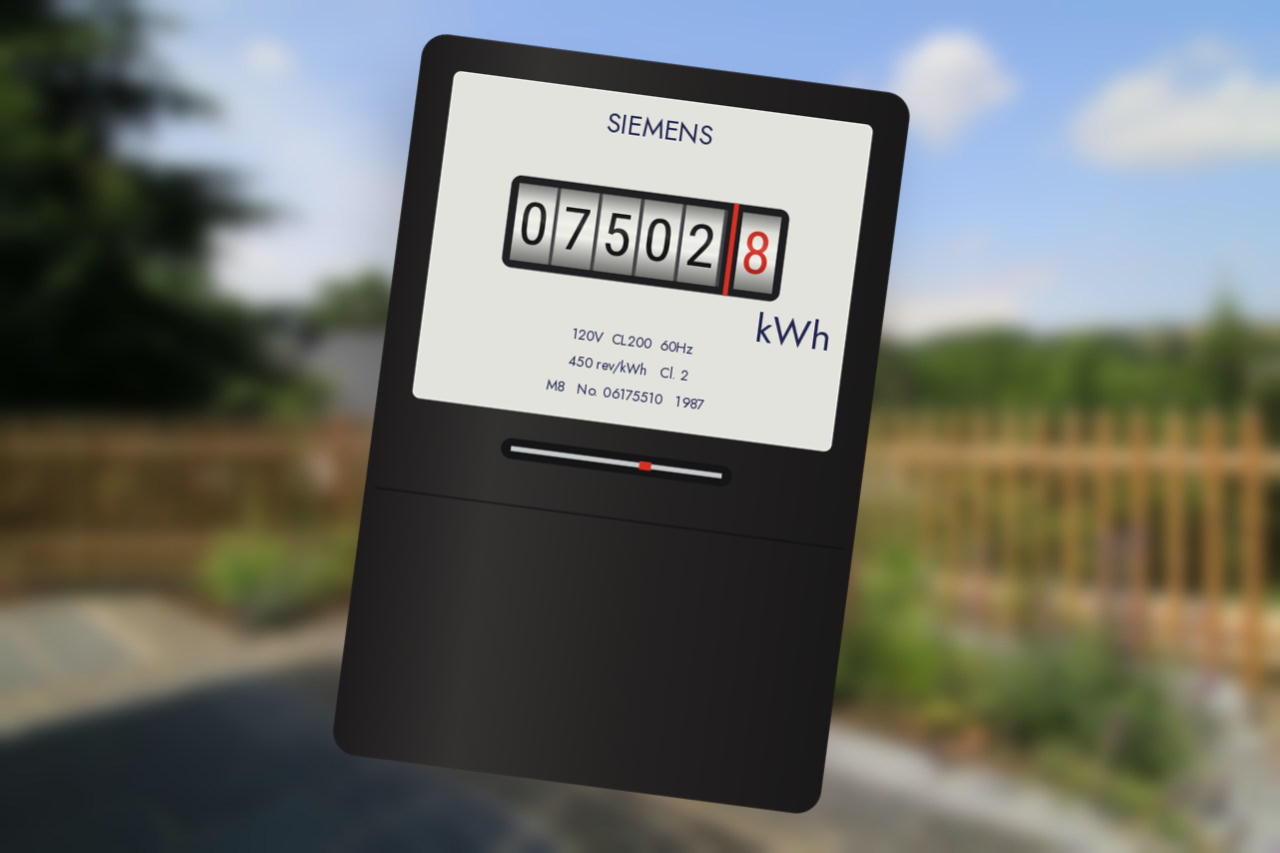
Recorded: 7502.8 kWh
